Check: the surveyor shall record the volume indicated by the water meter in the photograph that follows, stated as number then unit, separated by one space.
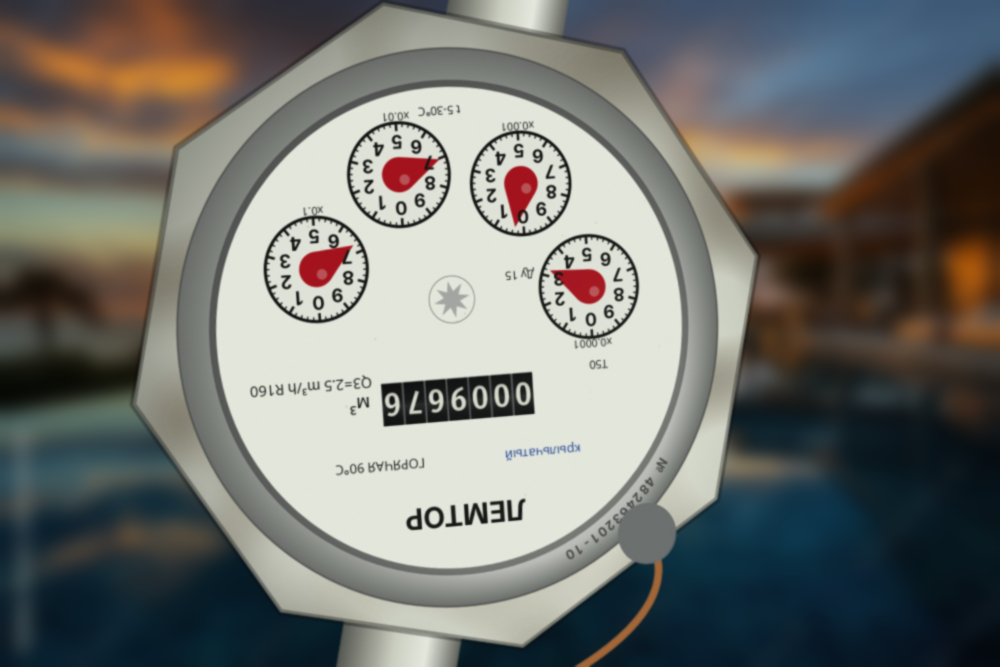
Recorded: 9676.6703 m³
